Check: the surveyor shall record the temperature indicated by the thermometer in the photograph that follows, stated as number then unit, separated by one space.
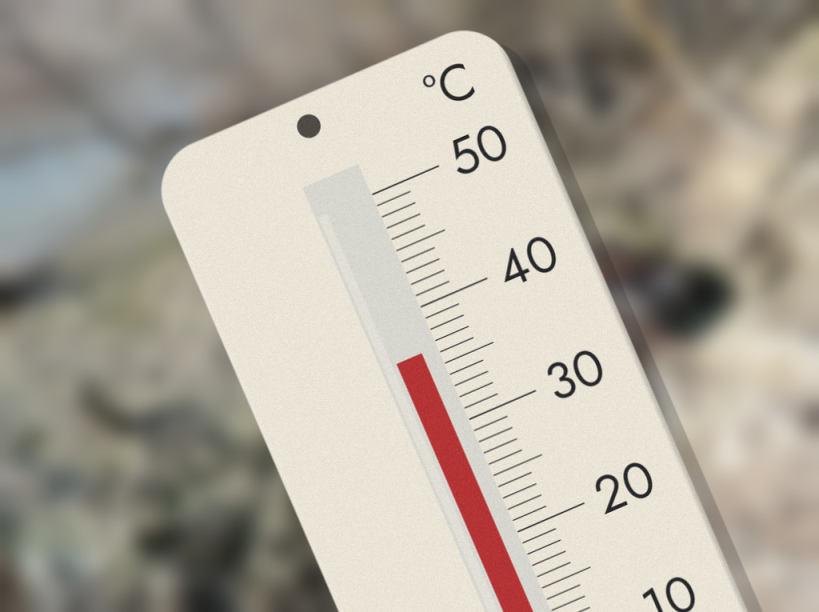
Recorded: 36.5 °C
